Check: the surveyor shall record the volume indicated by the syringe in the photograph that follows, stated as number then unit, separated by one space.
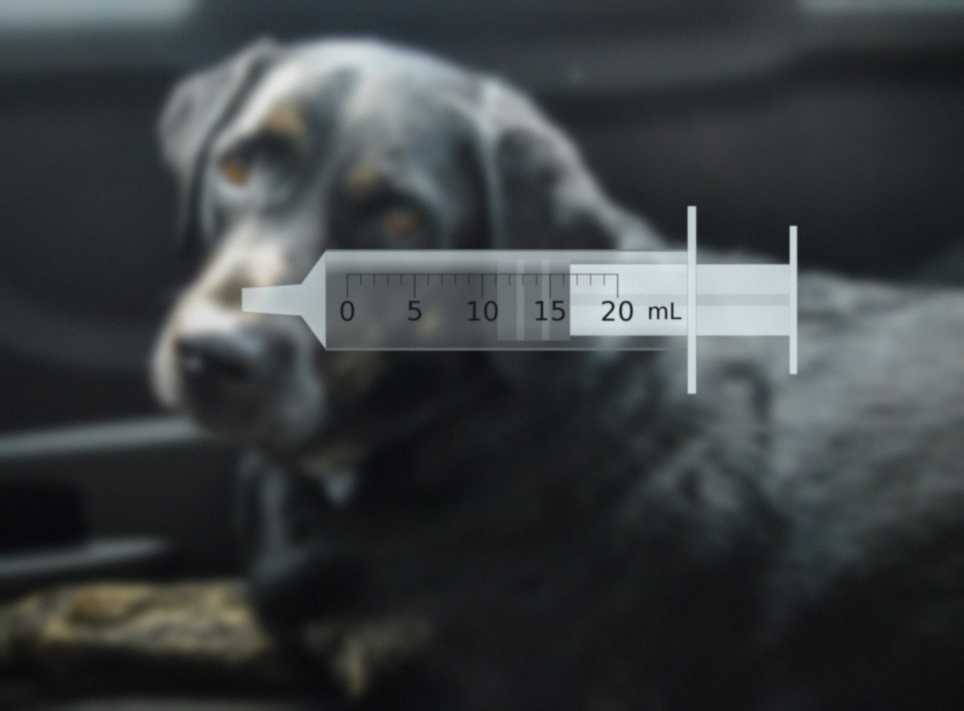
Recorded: 11 mL
